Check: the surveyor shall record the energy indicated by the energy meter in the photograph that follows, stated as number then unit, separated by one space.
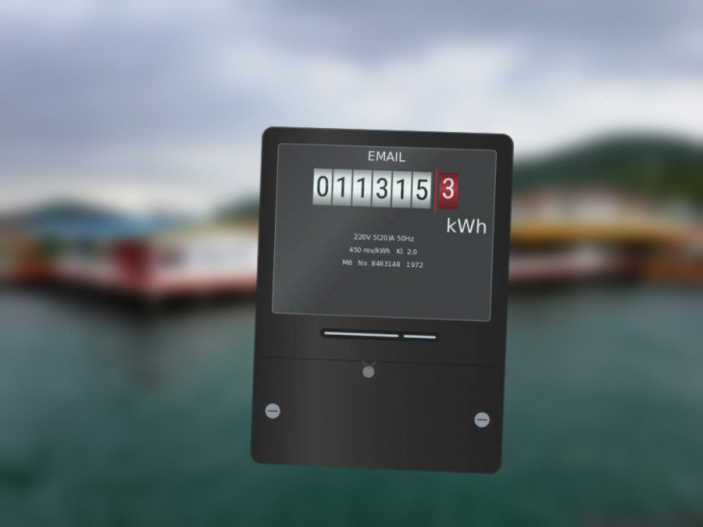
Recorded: 11315.3 kWh
